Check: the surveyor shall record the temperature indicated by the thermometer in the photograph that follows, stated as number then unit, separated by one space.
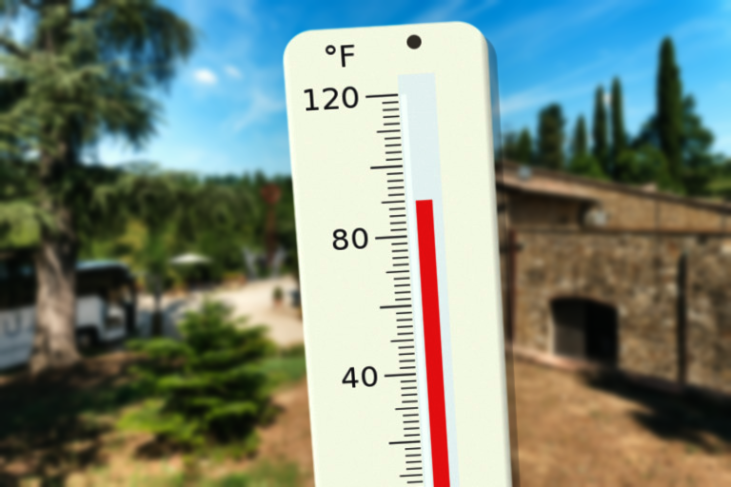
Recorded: 90 °F
